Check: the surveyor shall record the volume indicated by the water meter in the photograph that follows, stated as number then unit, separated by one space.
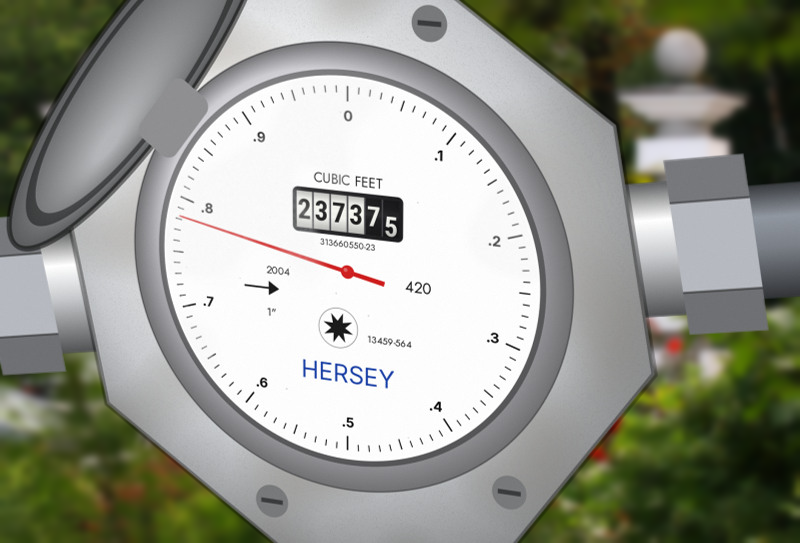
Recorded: 237374.78 ft³
